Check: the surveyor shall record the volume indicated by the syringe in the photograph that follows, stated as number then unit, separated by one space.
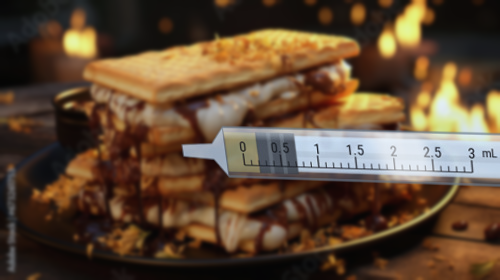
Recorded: 0.2 mL
